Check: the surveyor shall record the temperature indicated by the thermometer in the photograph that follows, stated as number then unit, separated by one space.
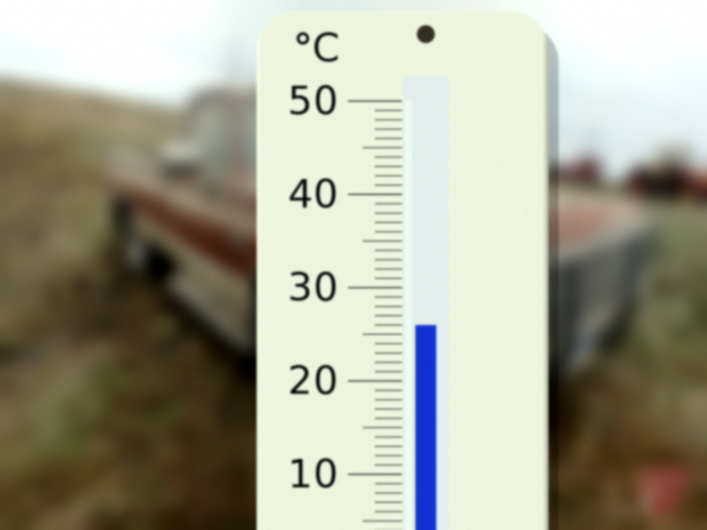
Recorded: 26 °C
